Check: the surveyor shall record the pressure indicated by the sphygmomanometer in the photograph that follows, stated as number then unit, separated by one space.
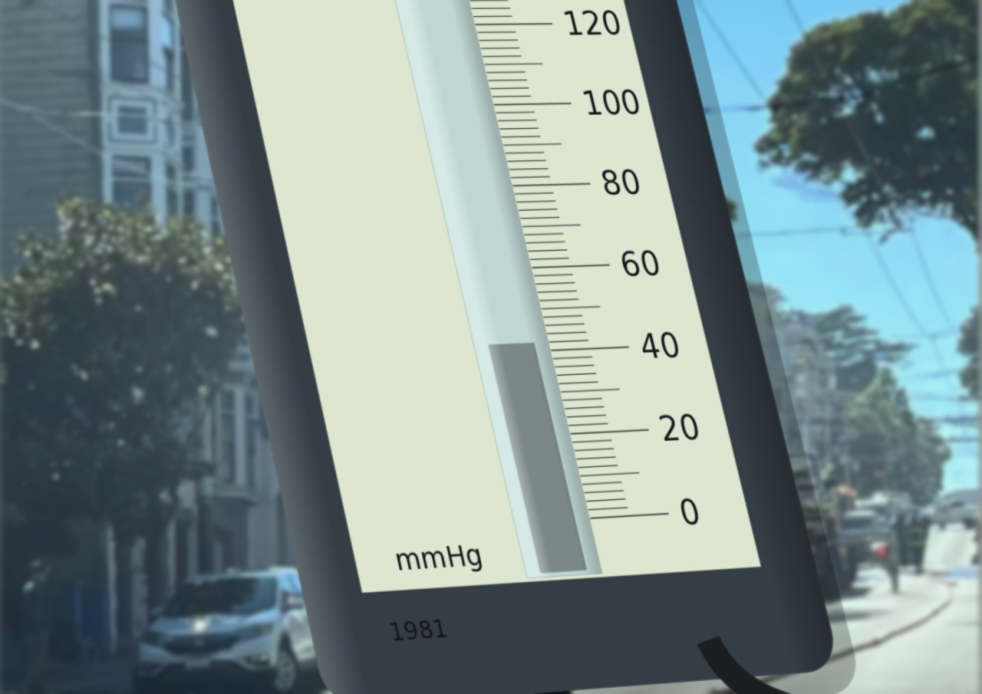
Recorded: 42 mmHg
